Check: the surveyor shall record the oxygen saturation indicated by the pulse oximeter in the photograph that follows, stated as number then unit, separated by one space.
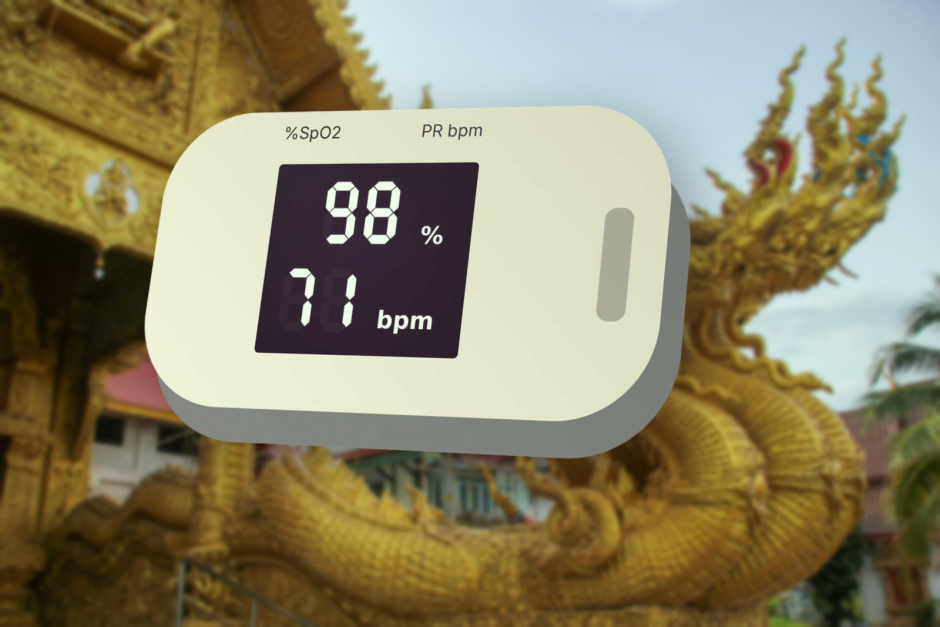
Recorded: 98 %
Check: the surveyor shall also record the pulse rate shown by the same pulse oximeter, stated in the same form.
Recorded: 71 bpm
